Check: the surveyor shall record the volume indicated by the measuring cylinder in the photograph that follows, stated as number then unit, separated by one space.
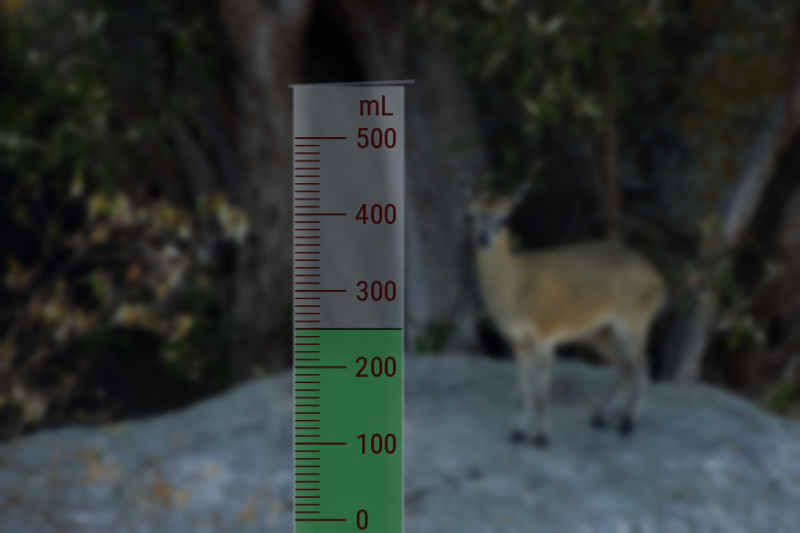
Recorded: 250 mL
